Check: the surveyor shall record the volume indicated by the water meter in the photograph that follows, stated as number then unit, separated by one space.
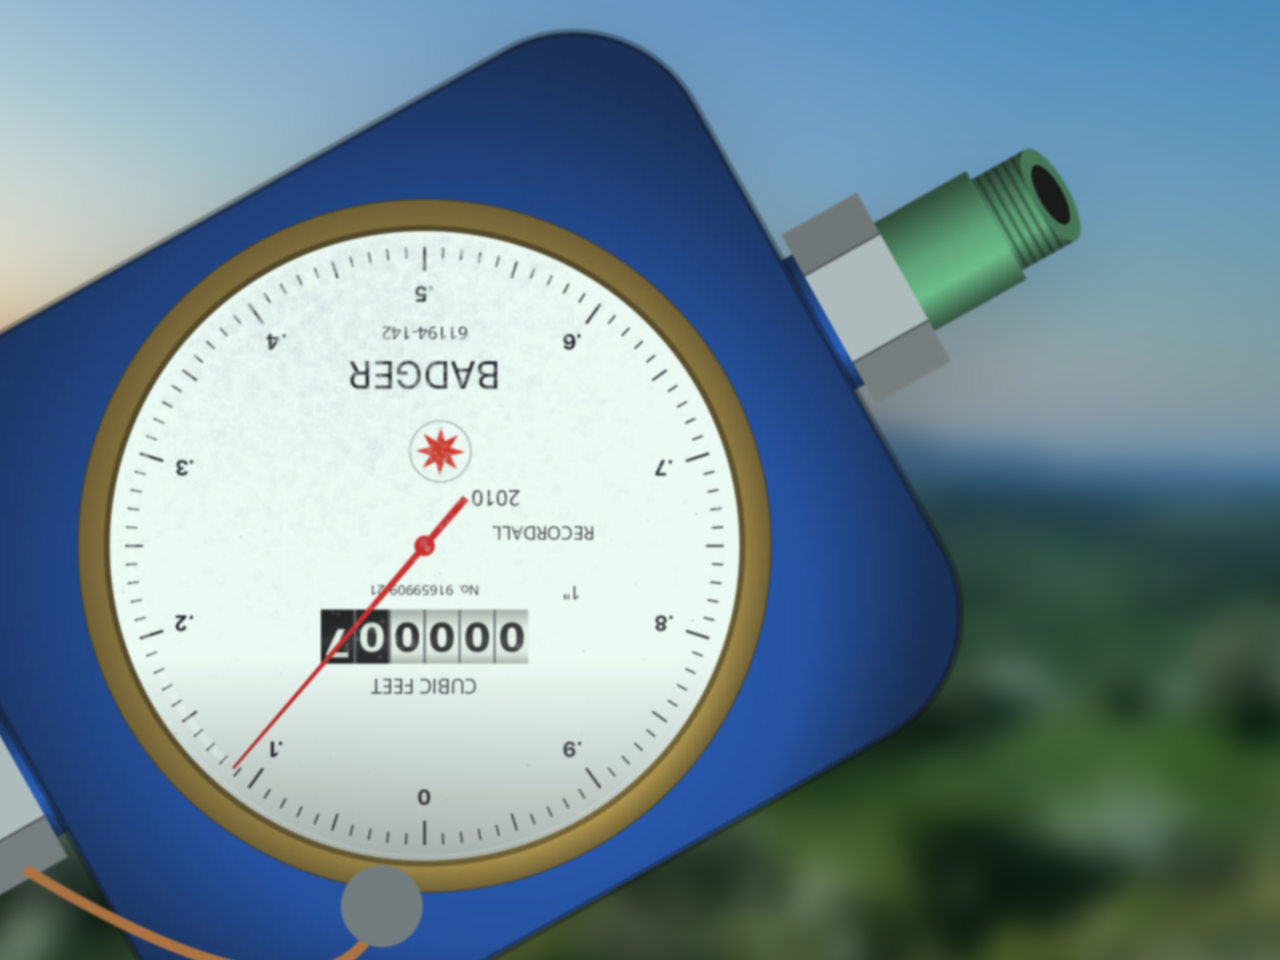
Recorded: 7.11 ft³
